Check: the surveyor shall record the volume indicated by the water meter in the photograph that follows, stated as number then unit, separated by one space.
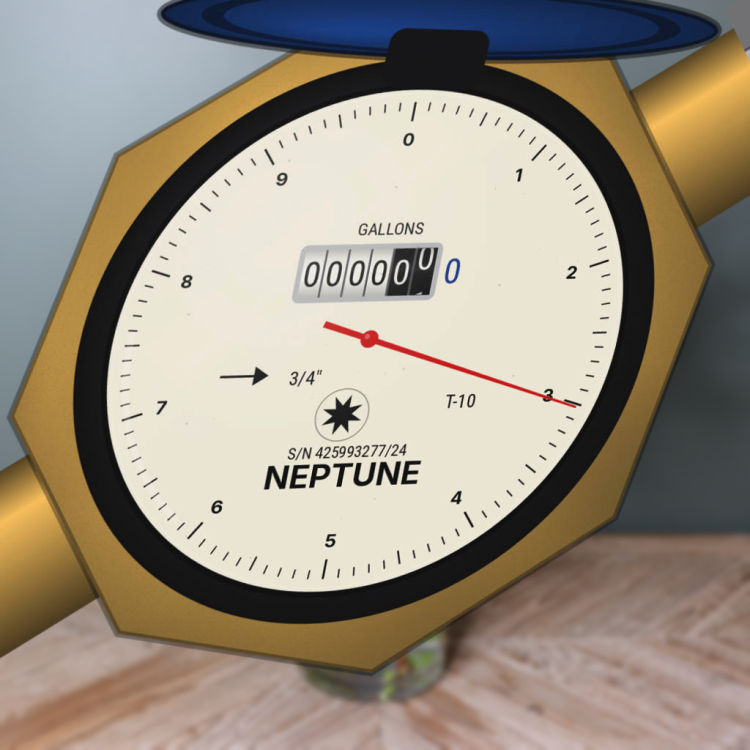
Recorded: 3.0 gal
